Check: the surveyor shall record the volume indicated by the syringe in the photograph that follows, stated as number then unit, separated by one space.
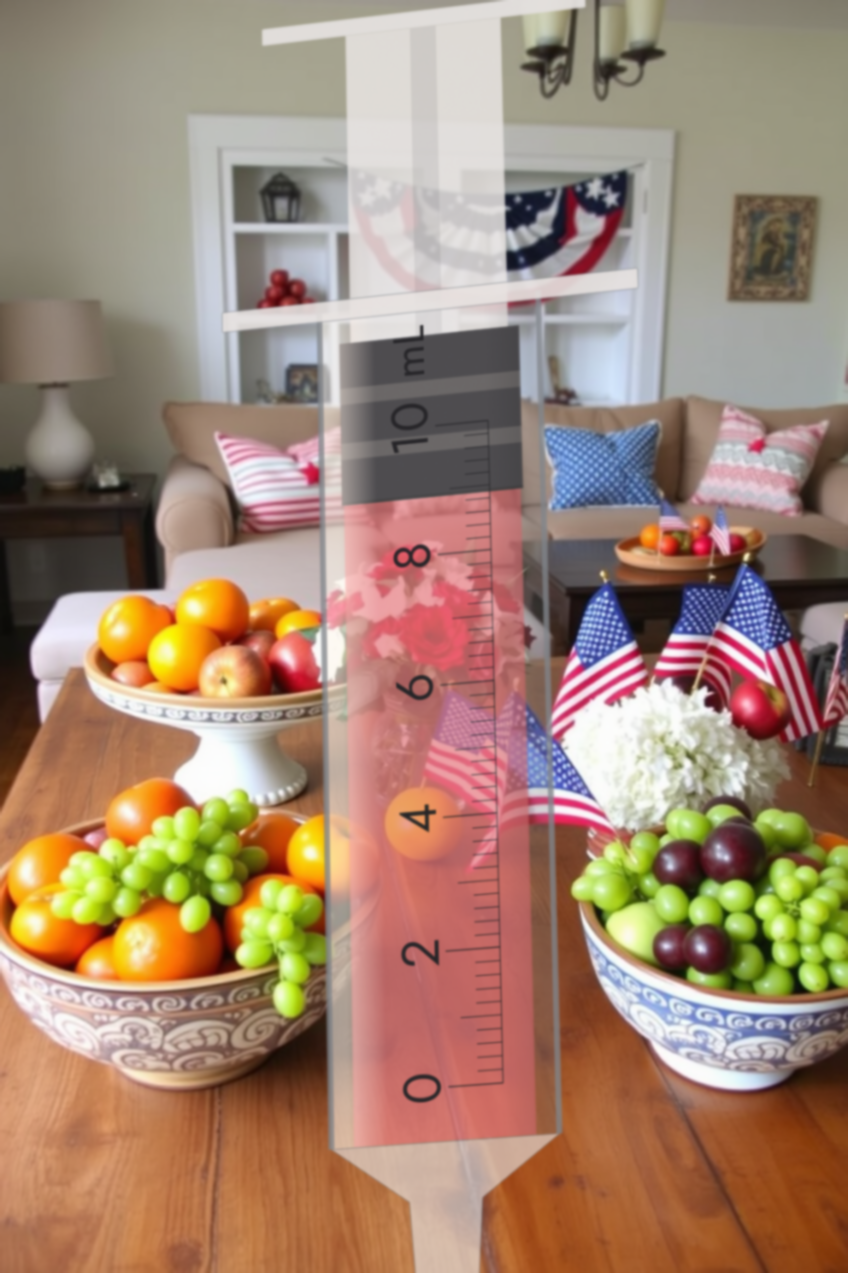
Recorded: 8.9 mL
